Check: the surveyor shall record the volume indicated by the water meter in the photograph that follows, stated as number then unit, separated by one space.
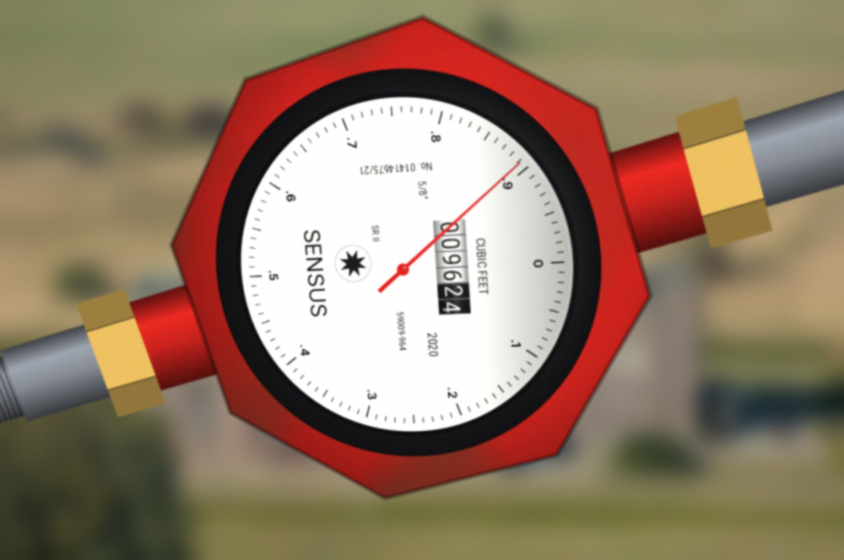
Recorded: 9623.89 ft³
